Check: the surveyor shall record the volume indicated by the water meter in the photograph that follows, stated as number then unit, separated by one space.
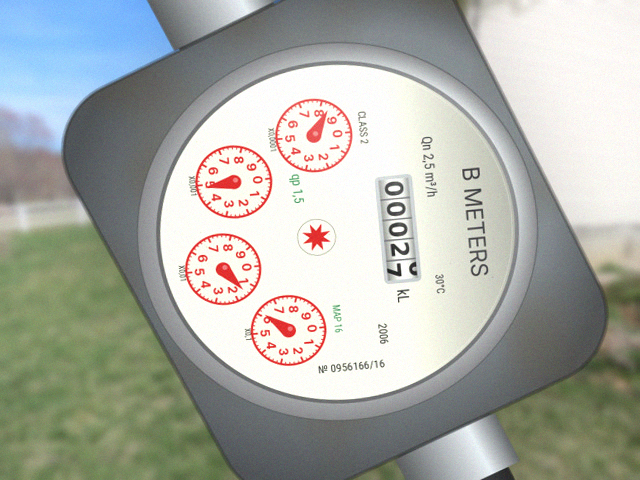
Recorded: 26.6148 kL
